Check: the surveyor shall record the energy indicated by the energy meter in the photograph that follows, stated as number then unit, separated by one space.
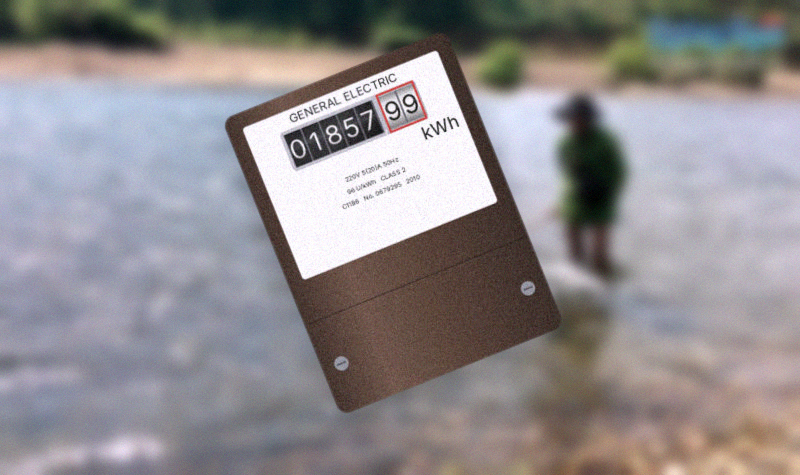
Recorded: 1857.99 kWh
